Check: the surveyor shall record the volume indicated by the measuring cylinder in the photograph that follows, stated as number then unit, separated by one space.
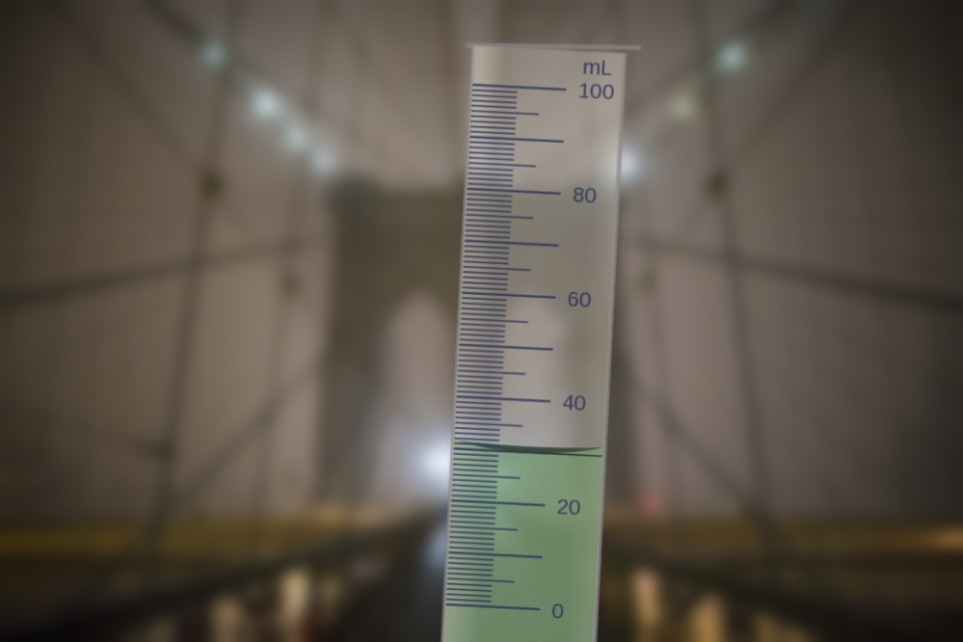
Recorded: 30 mL
